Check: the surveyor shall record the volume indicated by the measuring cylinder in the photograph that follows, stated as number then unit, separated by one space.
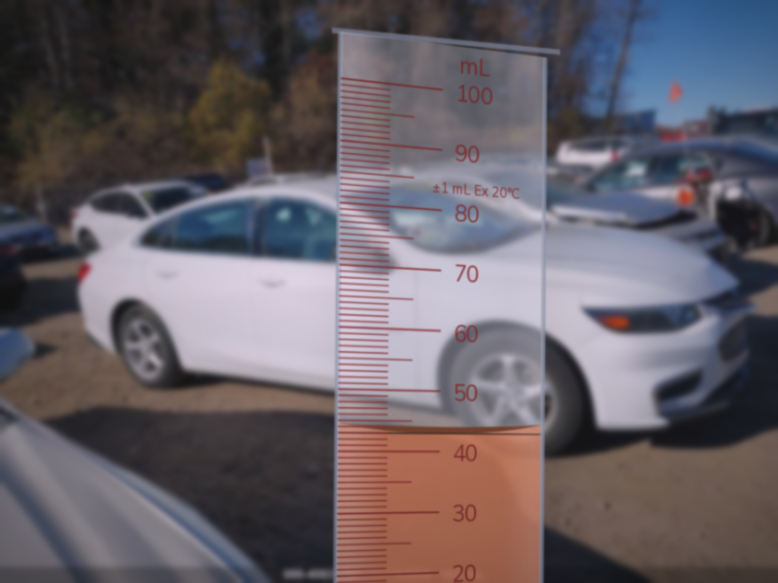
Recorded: 43 mL
